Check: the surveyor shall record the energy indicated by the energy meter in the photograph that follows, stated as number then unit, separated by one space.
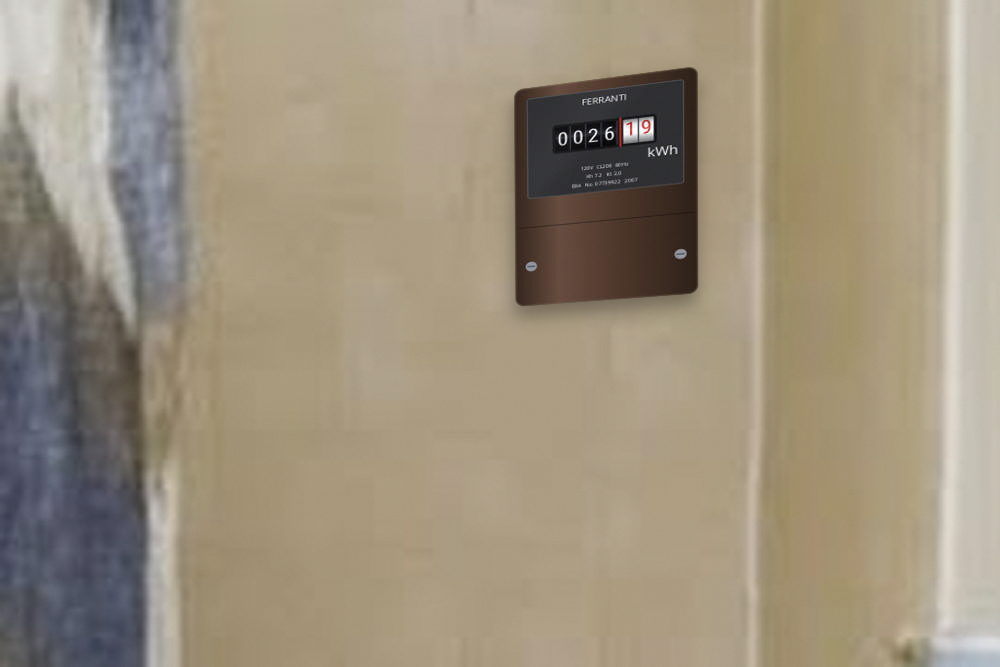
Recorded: 26.19 kWh
